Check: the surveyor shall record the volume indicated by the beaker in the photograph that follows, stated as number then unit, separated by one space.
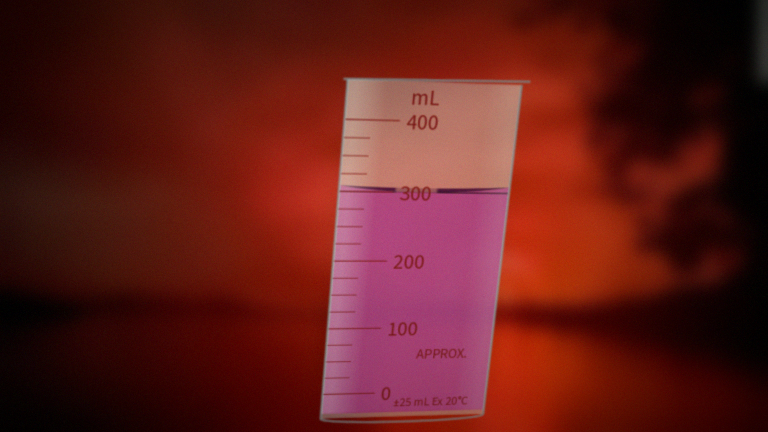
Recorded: 300 mL
